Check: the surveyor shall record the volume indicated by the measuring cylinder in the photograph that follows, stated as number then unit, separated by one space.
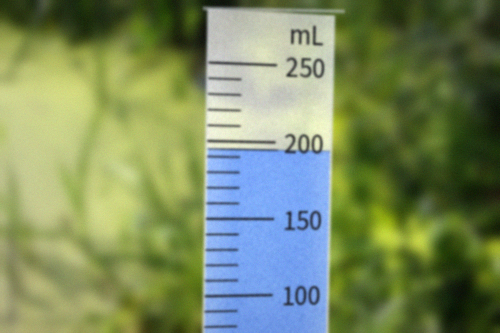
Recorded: 195 mL
